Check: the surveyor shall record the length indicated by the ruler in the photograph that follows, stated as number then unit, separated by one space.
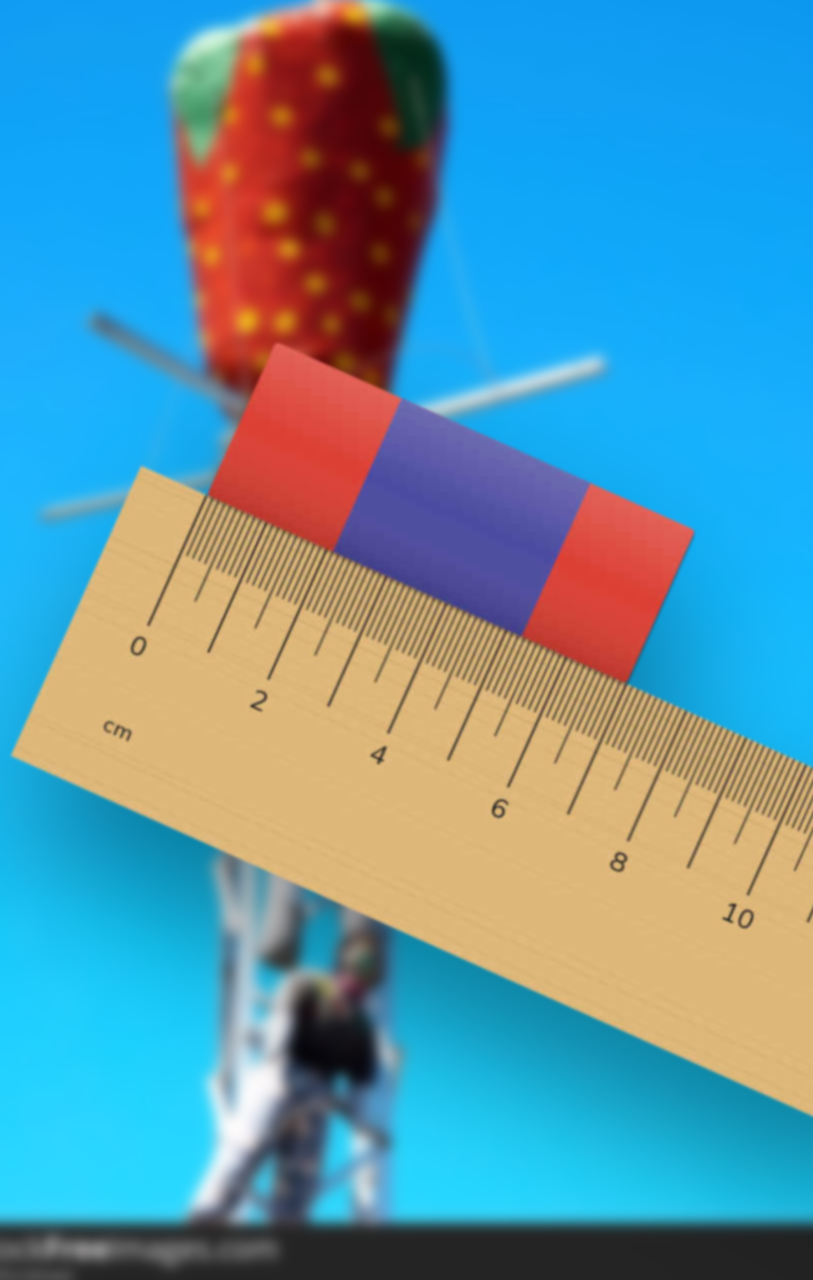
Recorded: 7 cm
